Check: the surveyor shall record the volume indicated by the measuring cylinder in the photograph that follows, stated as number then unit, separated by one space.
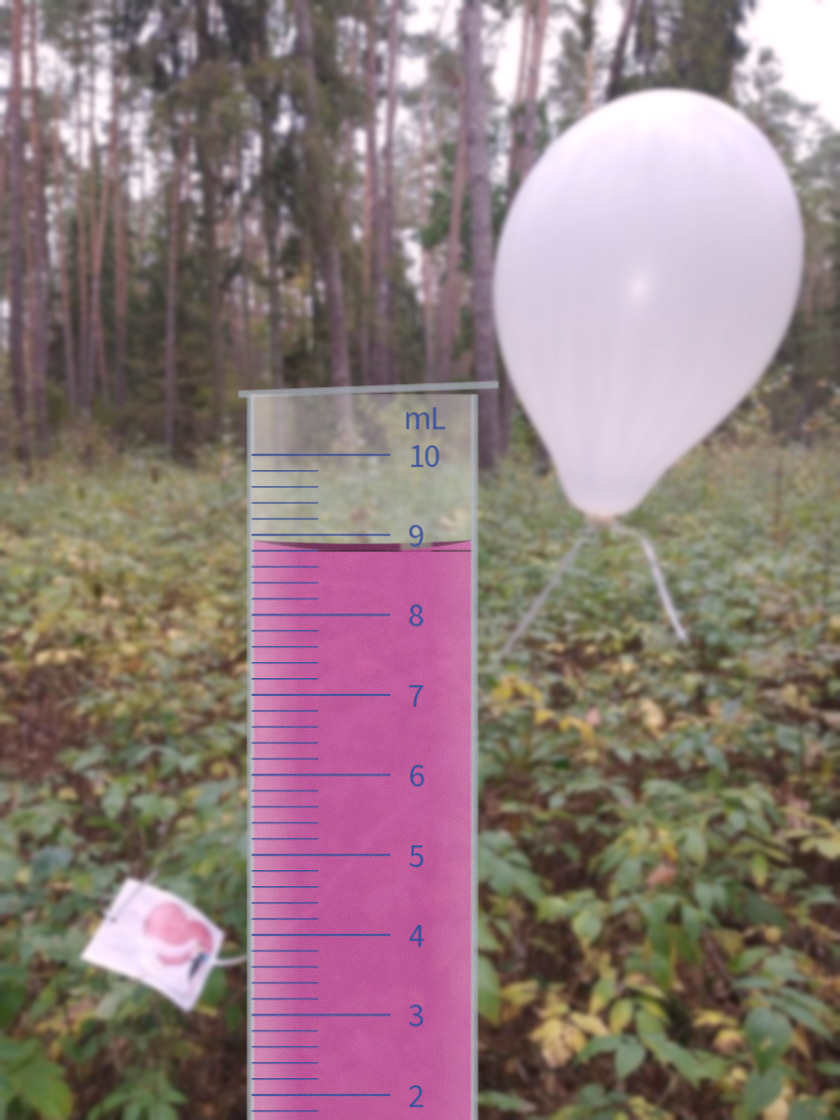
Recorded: 8.8 mL
